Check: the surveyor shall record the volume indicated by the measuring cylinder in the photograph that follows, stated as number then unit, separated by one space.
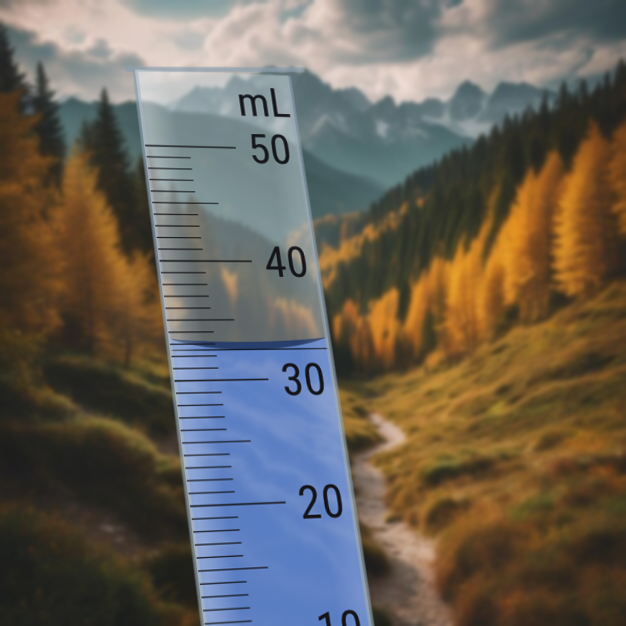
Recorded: 32.5 mL
